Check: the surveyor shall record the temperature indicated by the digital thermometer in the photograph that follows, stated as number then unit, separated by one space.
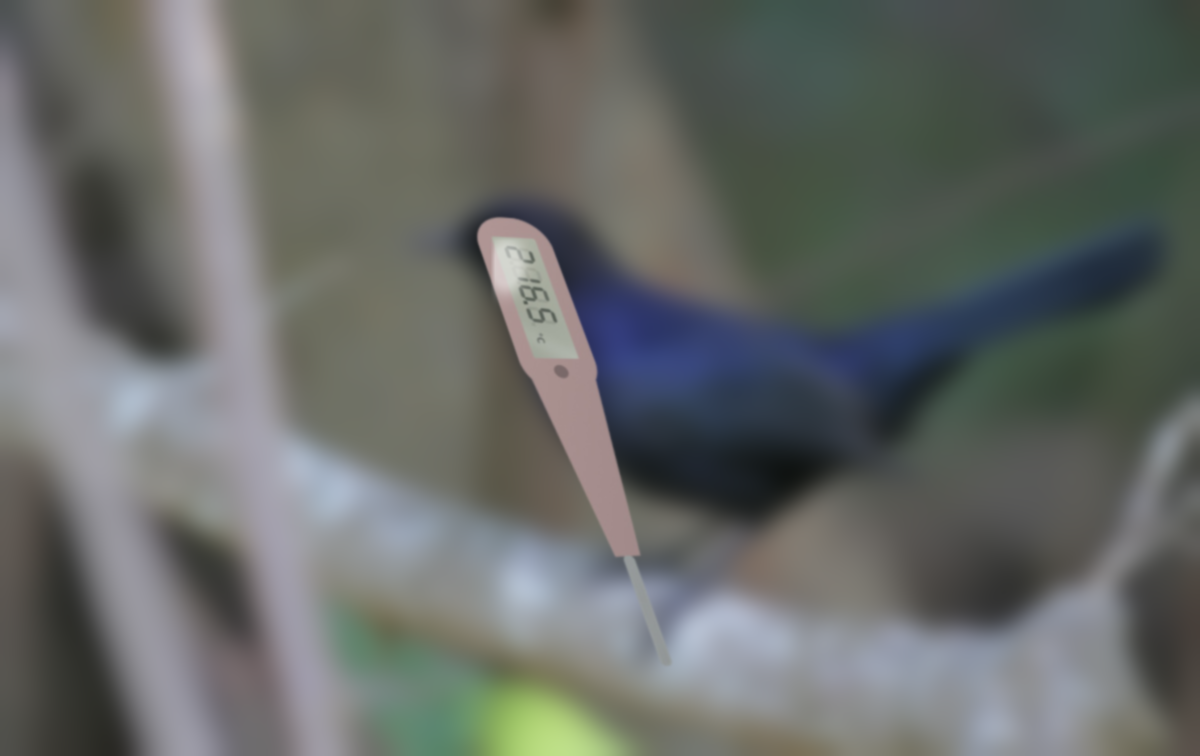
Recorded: 216.5 °C
